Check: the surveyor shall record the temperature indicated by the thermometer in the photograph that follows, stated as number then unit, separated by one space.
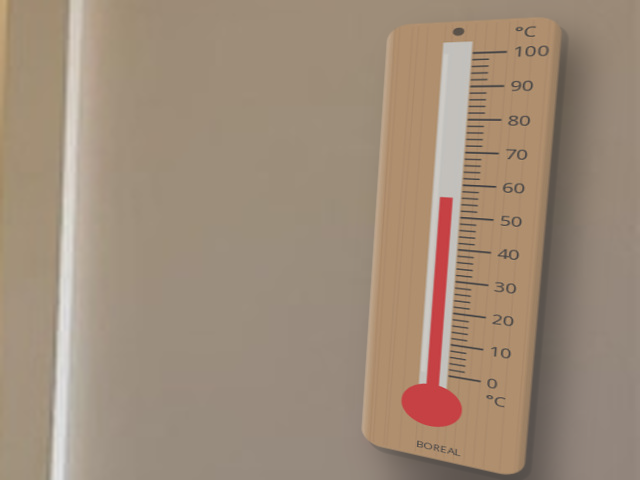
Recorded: 56 °C
